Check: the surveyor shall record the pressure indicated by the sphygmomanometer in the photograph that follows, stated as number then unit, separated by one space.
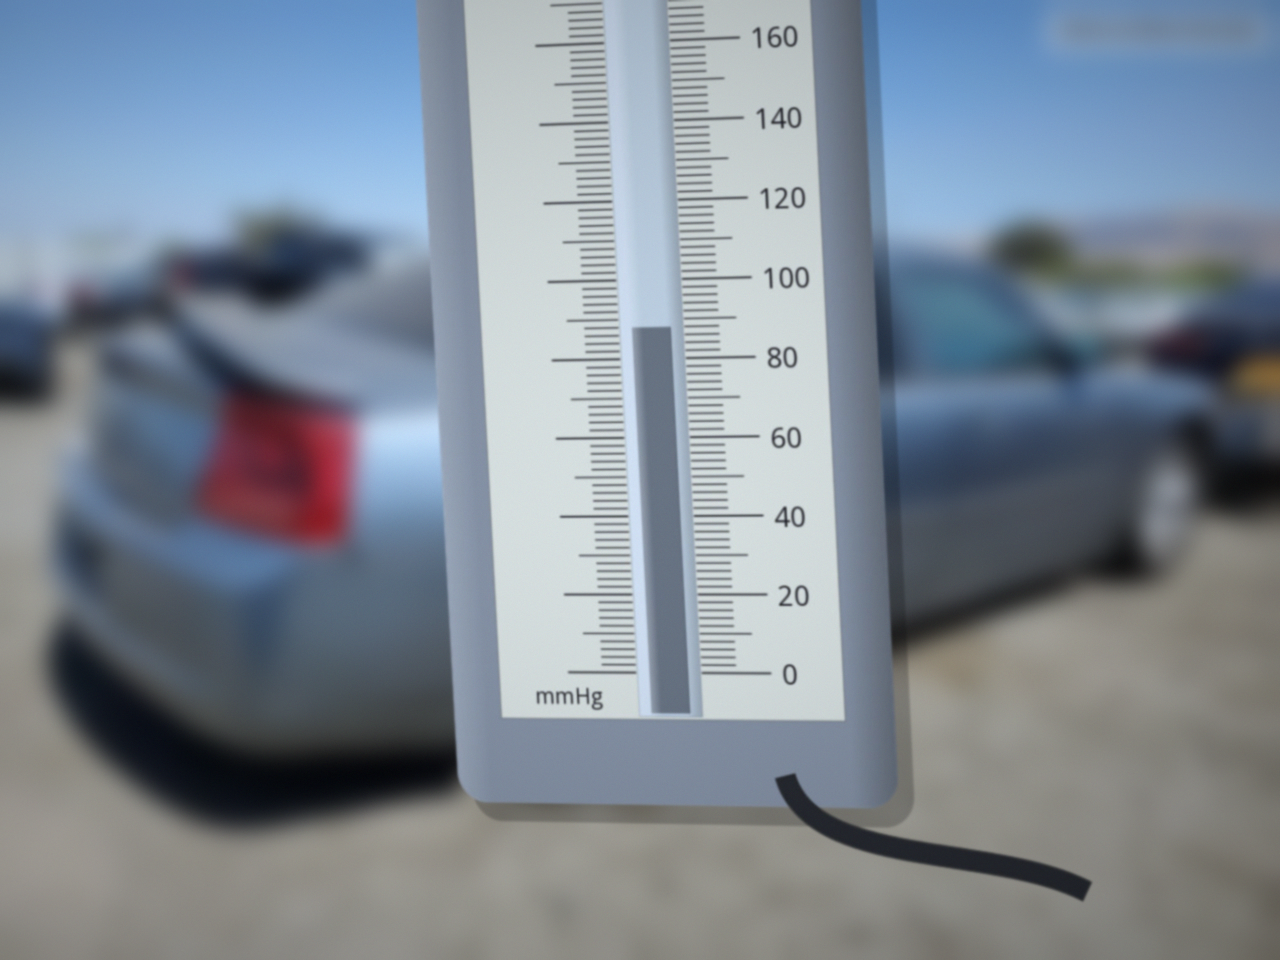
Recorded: 88 mmHg
